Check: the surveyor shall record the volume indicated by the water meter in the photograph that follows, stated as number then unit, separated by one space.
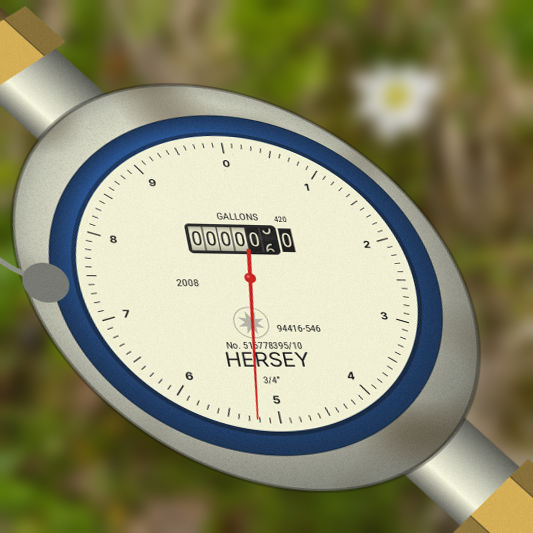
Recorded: 55.2 gal
